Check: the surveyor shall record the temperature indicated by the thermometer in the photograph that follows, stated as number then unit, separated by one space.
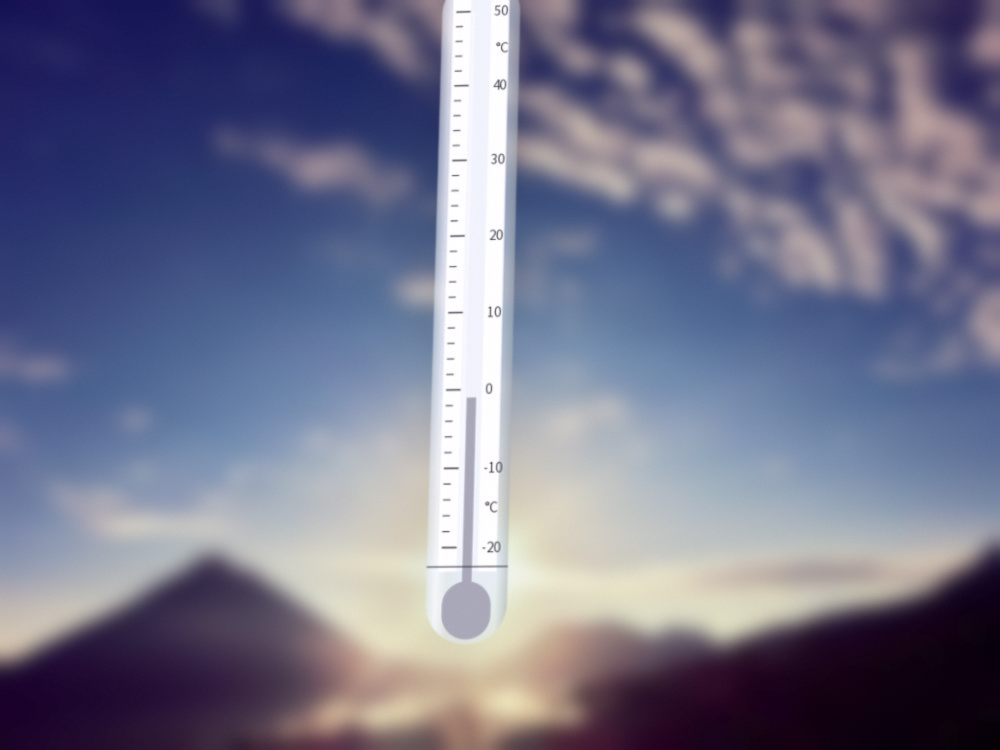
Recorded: -1 °C
